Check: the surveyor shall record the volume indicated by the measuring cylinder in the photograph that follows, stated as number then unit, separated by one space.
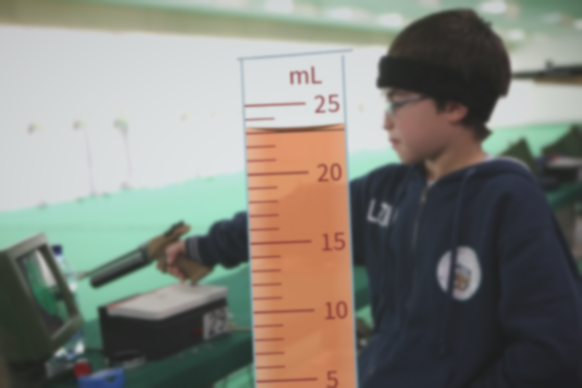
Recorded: 23 mL
